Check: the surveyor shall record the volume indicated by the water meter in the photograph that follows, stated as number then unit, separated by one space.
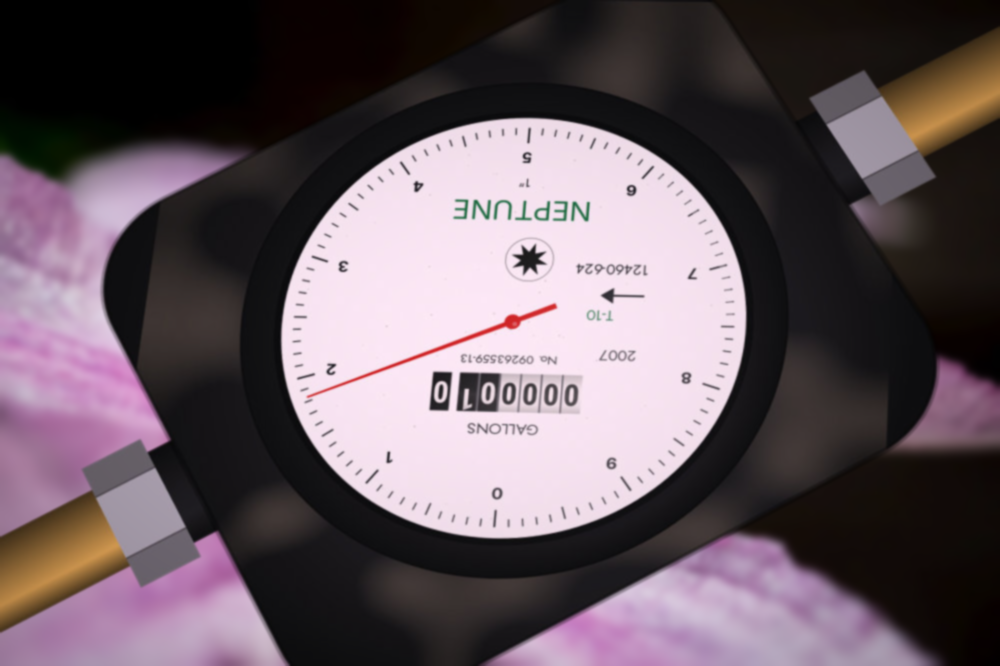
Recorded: 11.8 gal
